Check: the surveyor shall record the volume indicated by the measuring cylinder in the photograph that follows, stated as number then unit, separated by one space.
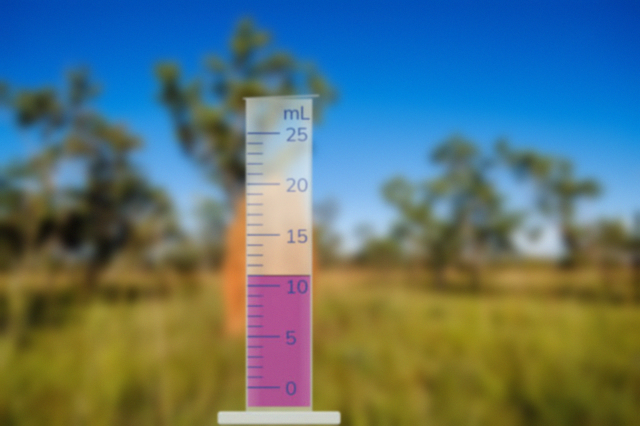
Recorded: 11 mL
